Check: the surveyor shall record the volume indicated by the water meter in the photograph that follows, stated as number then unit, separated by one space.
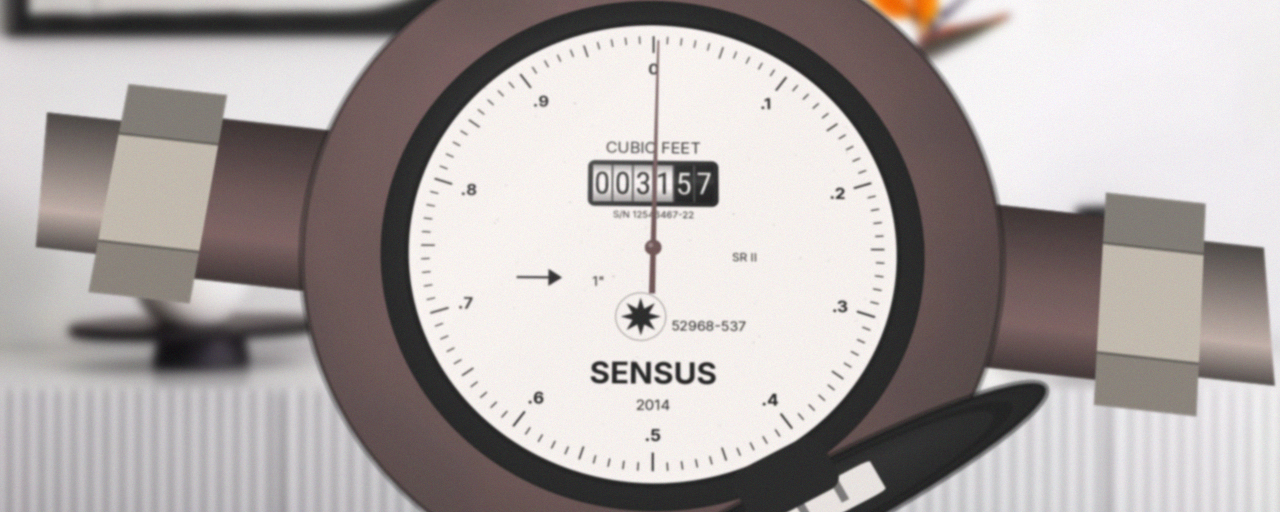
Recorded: 3157.00 ft³
